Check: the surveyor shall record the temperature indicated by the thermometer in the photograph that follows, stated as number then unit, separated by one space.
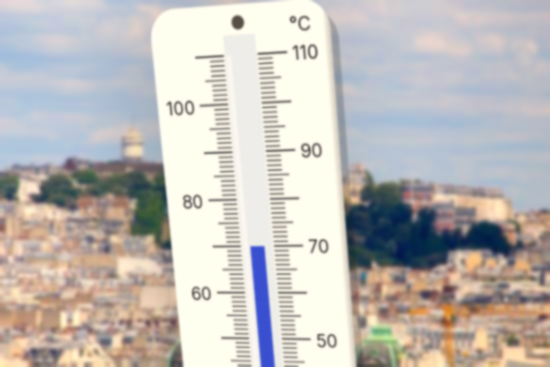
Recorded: 70 °C
